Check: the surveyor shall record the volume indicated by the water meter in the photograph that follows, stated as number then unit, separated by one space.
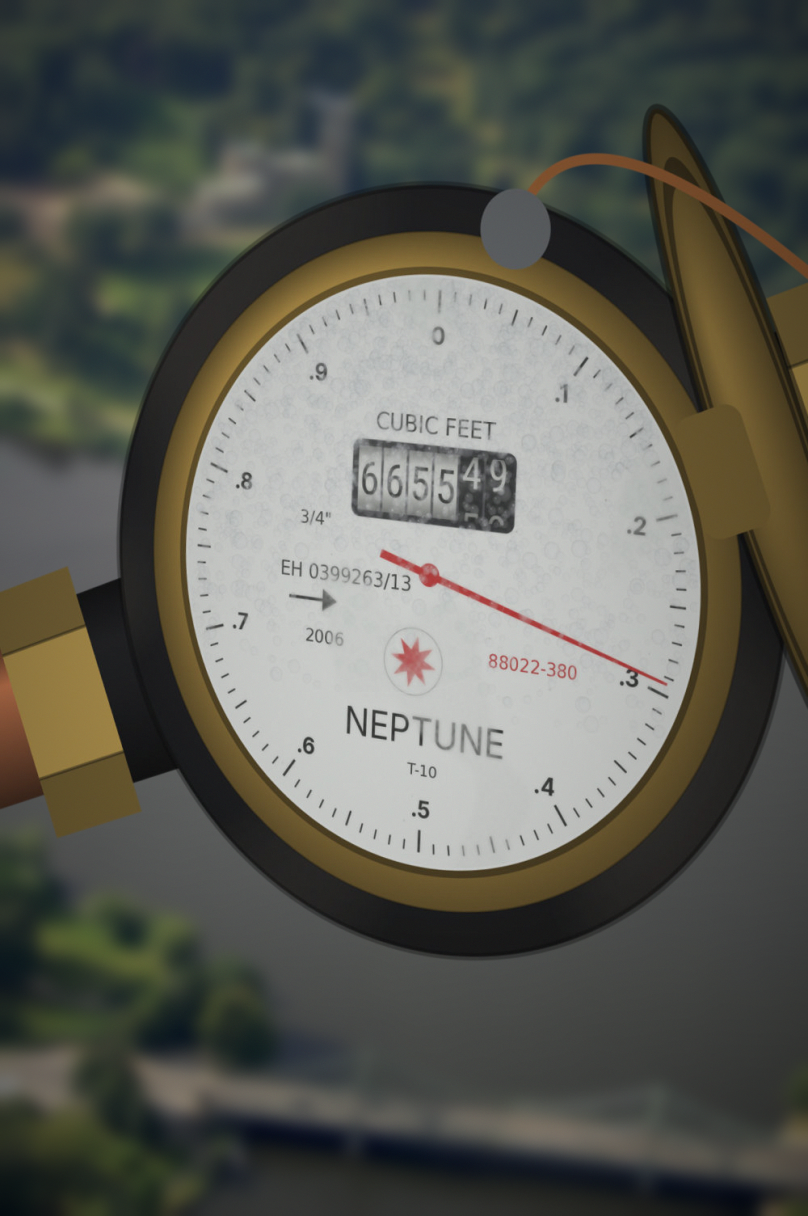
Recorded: 665549.29 ft³
